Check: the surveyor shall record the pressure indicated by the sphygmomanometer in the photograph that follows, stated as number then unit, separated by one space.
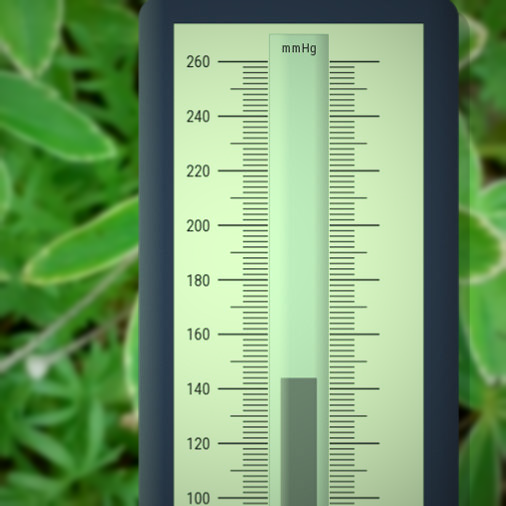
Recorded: 144 mmHg
